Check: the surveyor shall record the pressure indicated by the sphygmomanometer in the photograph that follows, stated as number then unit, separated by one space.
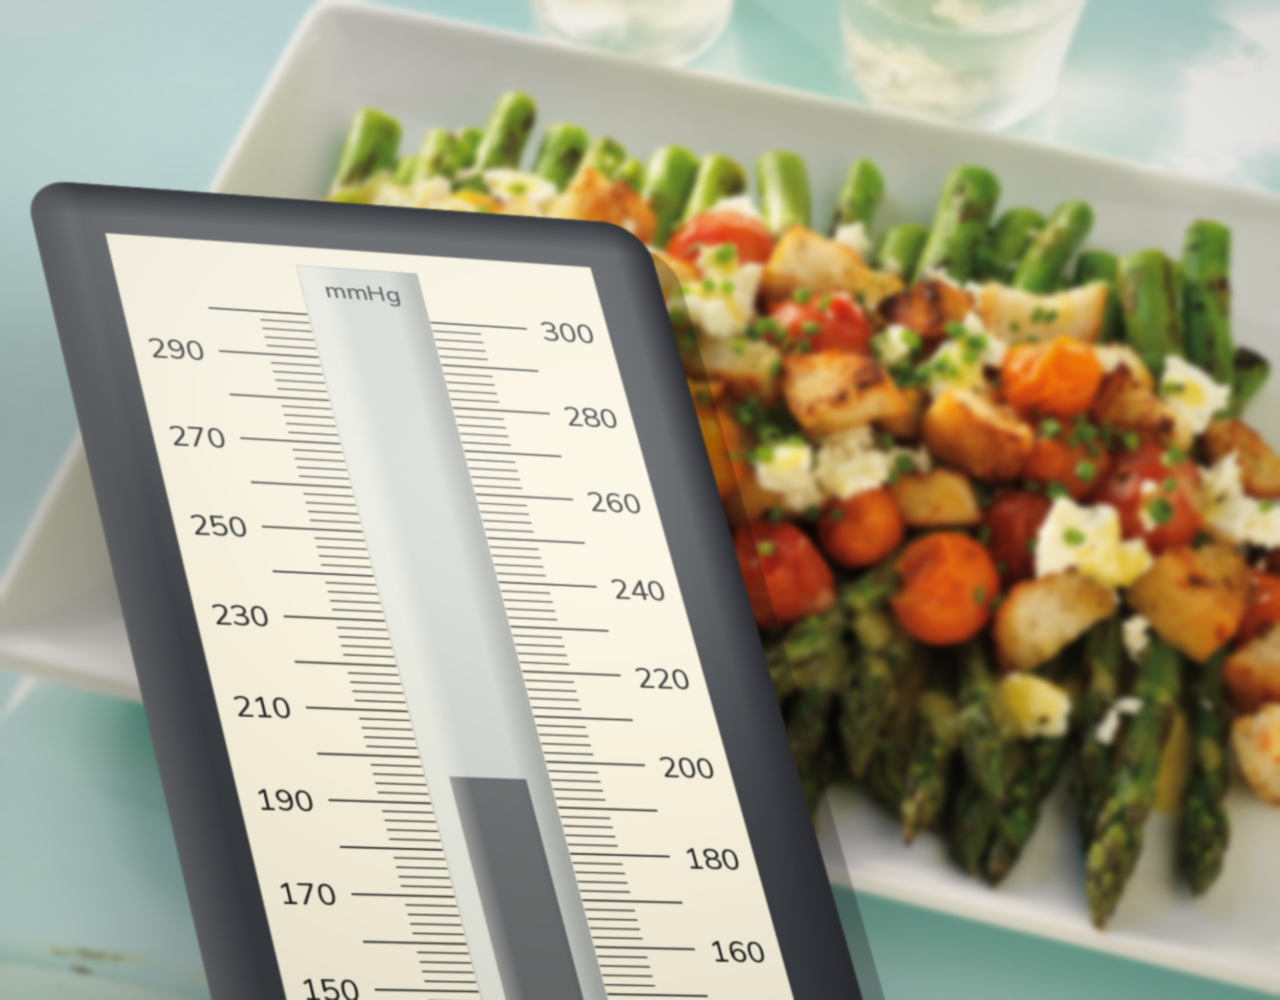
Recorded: 196 mmHg
